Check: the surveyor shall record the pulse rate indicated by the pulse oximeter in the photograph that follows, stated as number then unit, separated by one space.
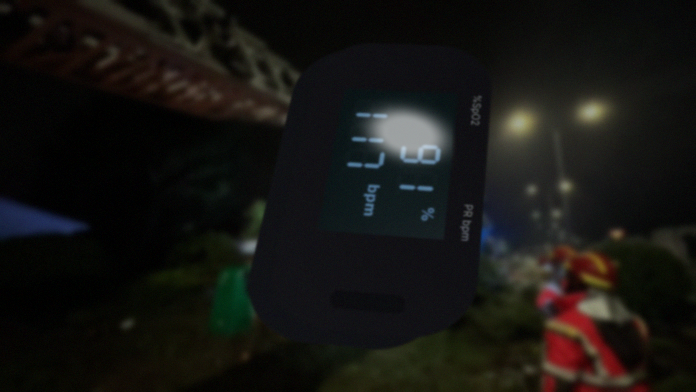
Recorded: 117 bpm
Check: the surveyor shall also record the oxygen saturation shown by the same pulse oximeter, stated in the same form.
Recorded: 91 %
